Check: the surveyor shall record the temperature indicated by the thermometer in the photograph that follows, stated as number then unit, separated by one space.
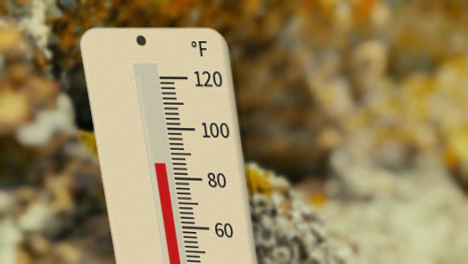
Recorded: 86 °F
